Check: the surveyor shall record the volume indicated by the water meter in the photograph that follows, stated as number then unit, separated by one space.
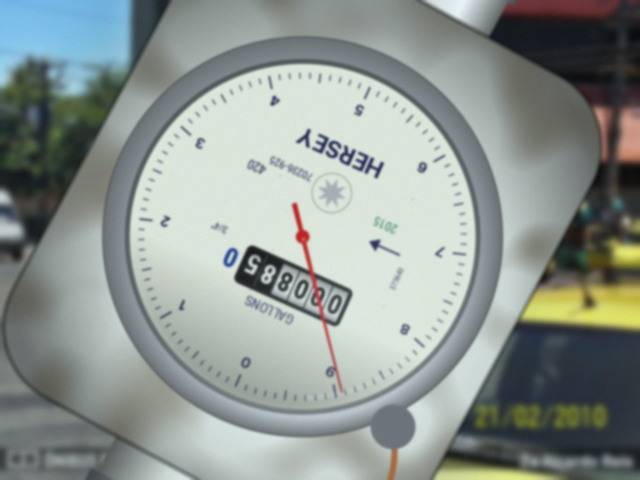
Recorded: 8848.9 gal
